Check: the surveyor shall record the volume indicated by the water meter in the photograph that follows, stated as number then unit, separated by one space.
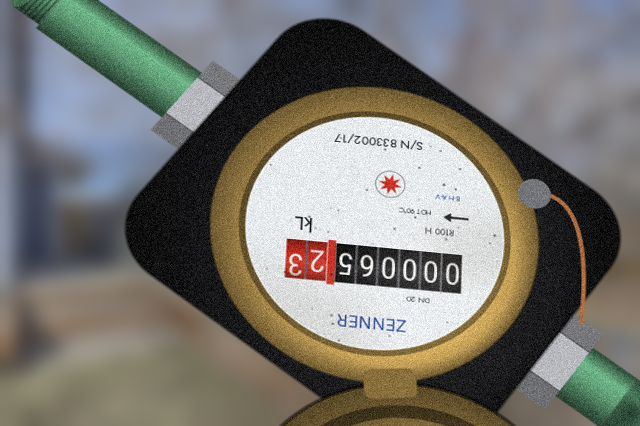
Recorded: 65.23 kL
